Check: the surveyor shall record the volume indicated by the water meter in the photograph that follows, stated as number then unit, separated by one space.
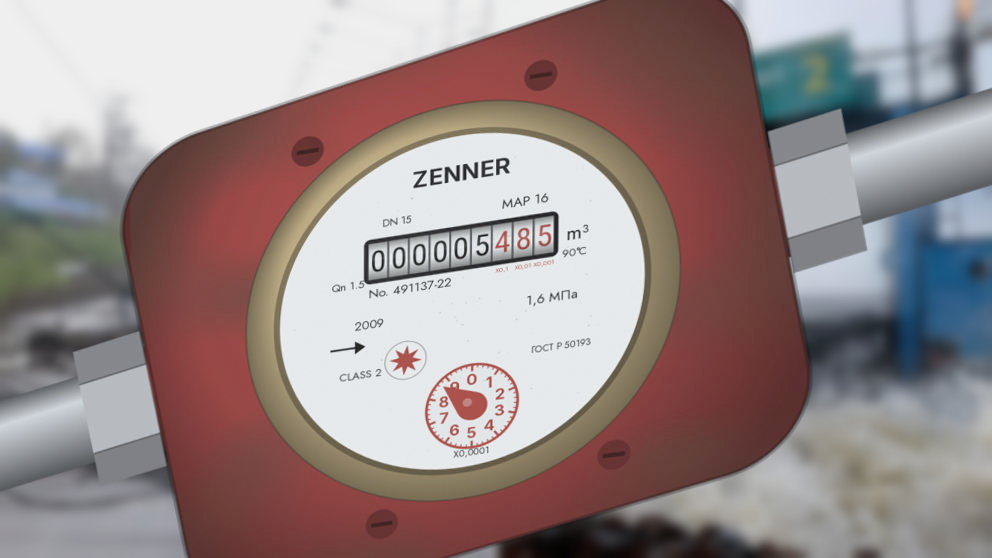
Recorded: 5.4858 m³
